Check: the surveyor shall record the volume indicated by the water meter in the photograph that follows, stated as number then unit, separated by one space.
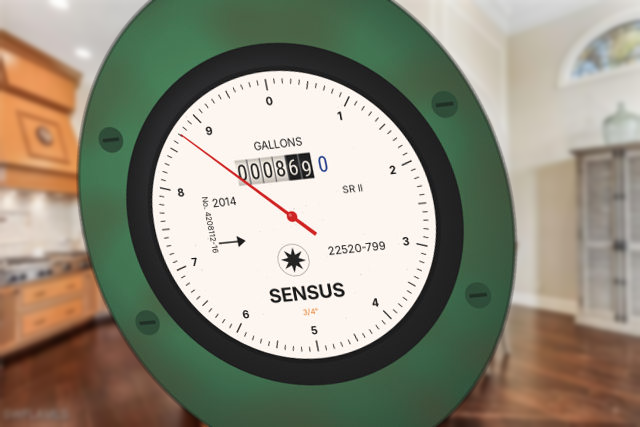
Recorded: 8688.7 gal
